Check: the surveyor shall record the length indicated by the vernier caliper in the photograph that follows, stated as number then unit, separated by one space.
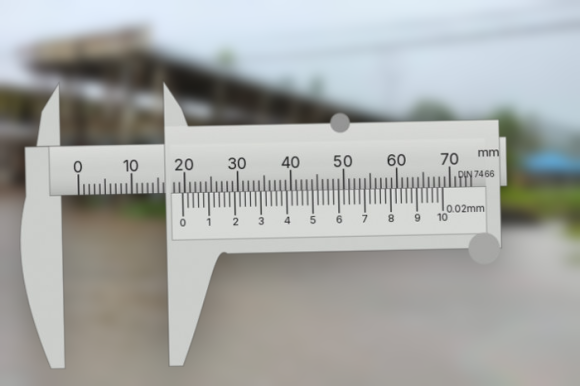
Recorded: 19.6 mm
